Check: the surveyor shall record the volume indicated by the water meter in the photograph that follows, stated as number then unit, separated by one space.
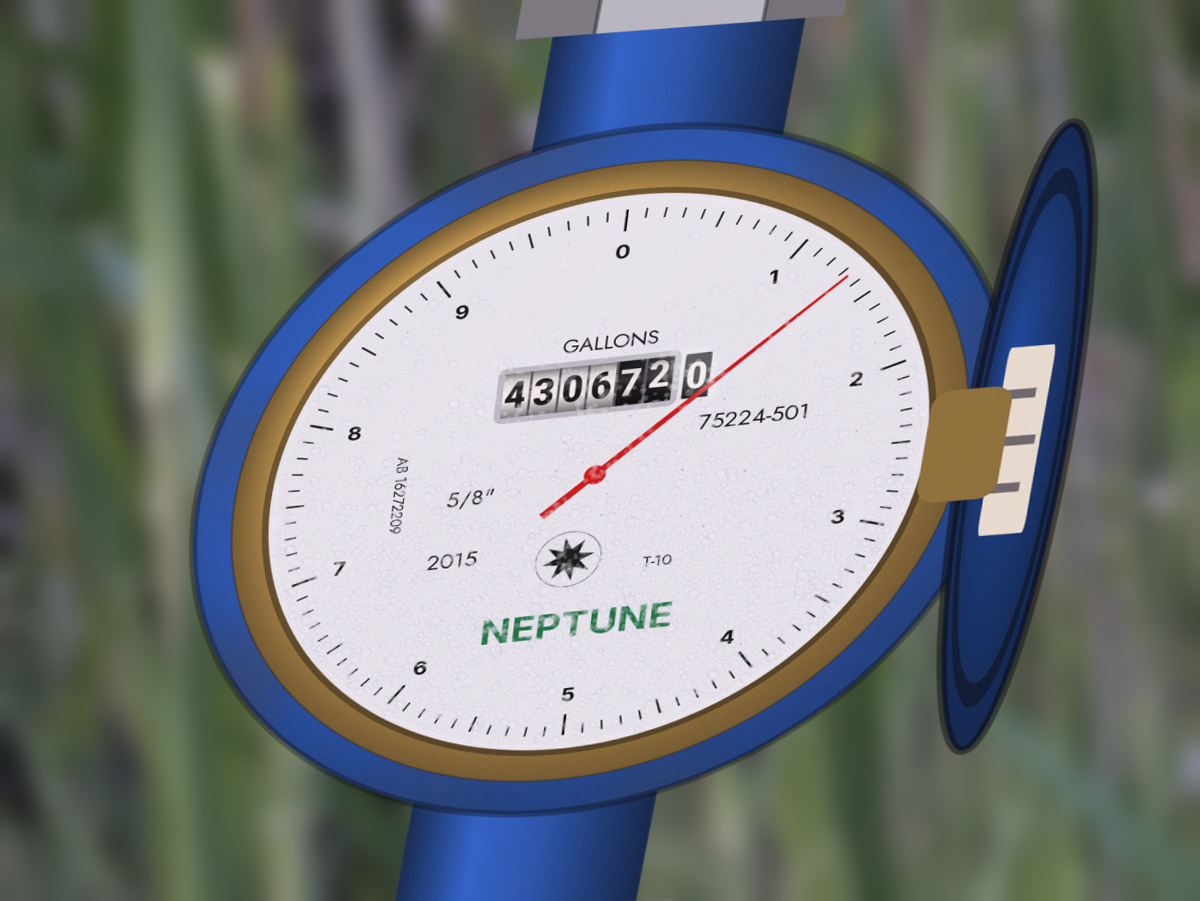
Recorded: 4306721.3 gal
